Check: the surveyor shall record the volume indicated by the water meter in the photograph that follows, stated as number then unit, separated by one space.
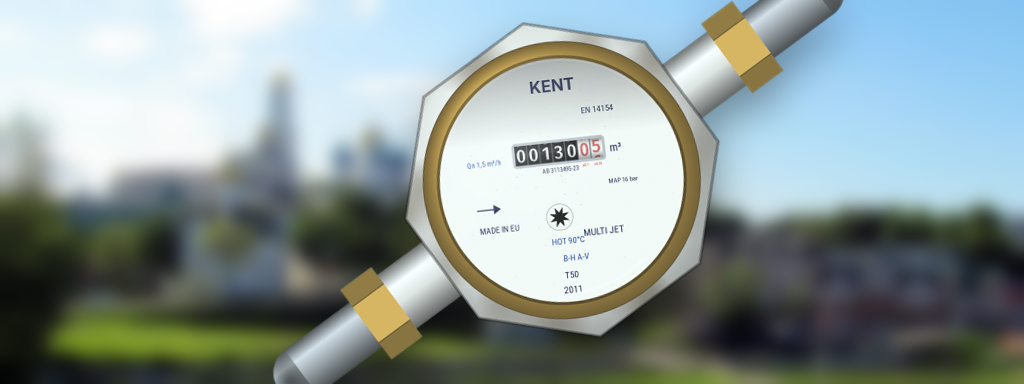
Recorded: 130.05 m³
